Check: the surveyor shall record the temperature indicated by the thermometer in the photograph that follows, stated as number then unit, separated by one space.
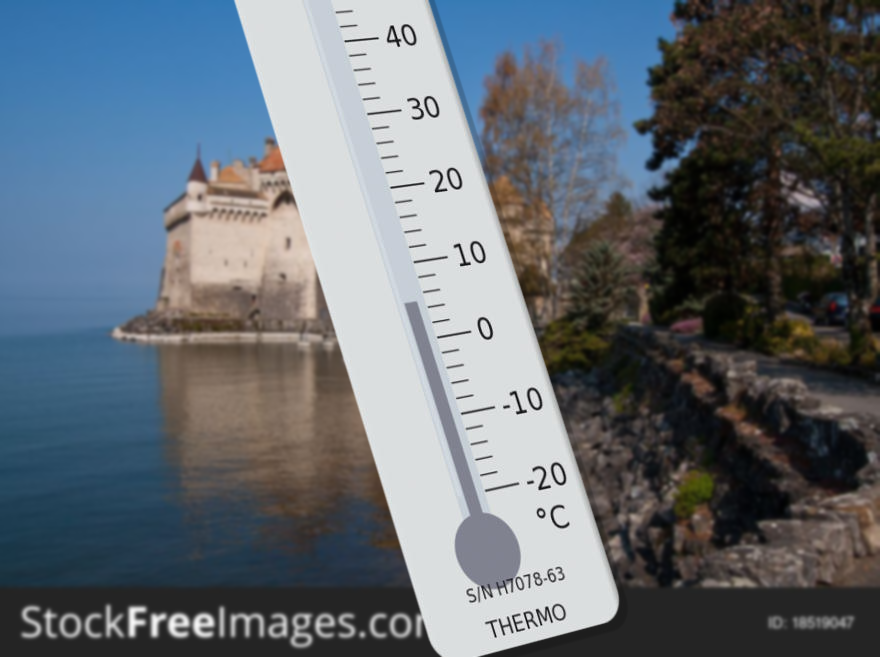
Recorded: 5 °C
